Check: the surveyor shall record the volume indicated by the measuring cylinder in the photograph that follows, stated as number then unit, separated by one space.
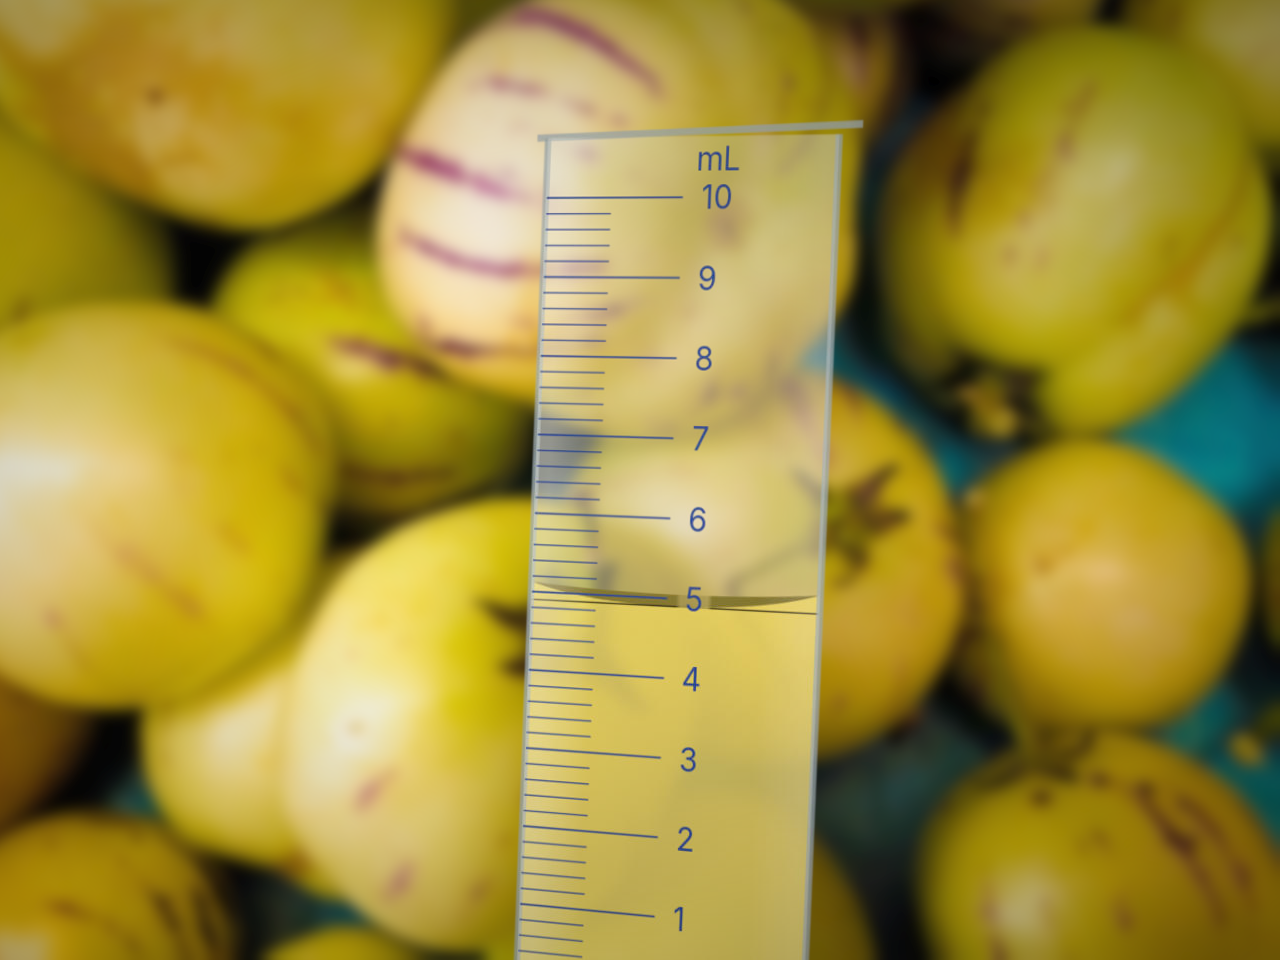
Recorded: 4.9 mL
